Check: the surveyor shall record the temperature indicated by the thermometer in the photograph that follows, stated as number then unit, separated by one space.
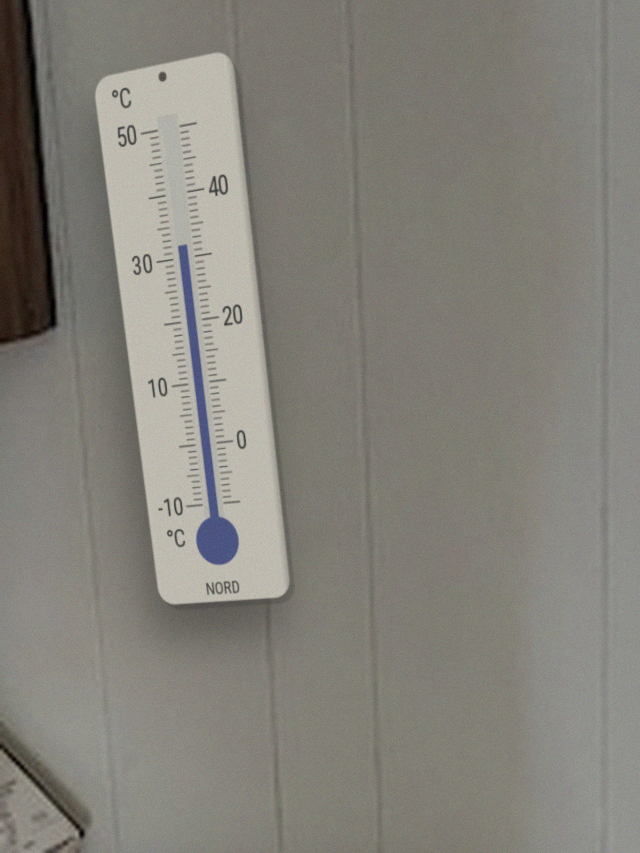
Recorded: 32 °C
